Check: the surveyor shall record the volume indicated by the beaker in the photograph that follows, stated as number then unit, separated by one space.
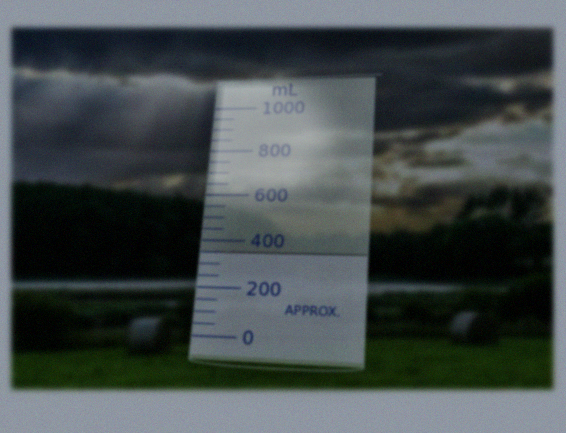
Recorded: 350 mL
